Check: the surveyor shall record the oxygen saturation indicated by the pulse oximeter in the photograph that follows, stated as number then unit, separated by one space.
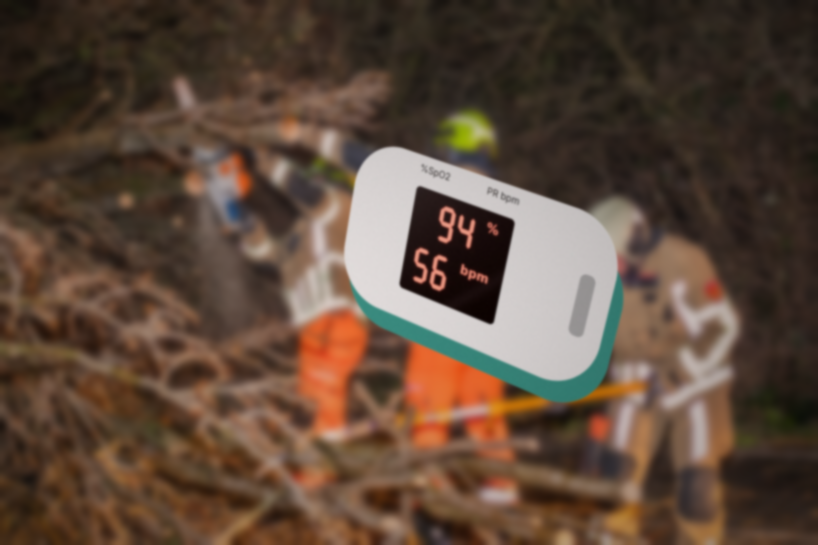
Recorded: 94 %
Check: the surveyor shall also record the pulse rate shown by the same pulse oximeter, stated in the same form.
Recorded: 56 bpm
